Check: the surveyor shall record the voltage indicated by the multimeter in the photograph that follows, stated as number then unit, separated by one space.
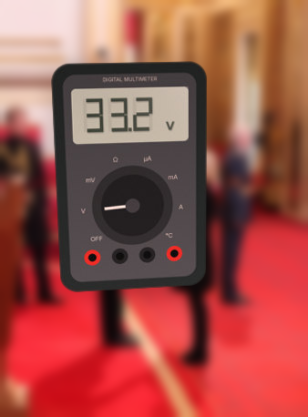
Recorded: 33.2 V
